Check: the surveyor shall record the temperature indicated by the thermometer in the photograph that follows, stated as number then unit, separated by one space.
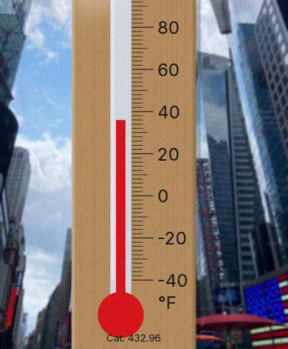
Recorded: 36 °F
